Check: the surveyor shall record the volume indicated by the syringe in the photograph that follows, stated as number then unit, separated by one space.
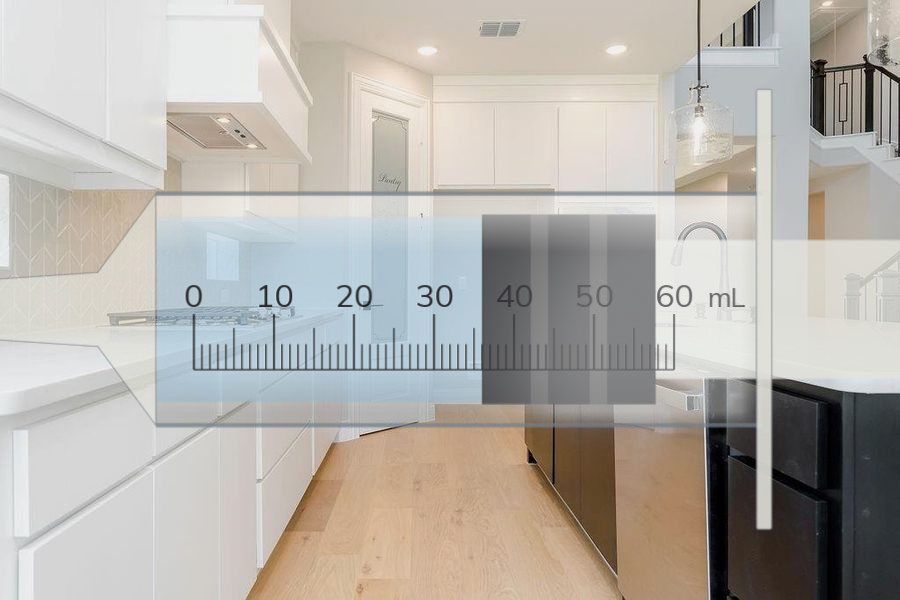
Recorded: 36 mL
